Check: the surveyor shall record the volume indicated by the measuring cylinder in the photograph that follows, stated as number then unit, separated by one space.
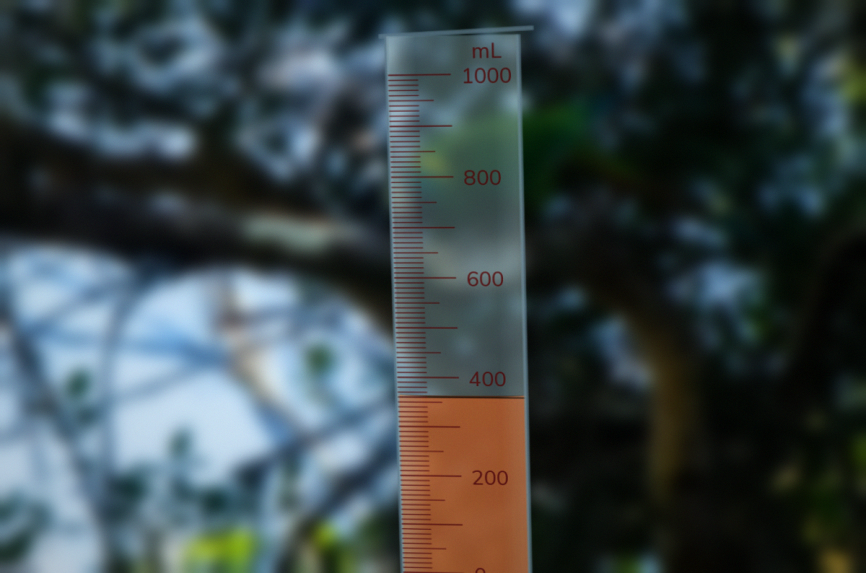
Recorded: 360 mL
